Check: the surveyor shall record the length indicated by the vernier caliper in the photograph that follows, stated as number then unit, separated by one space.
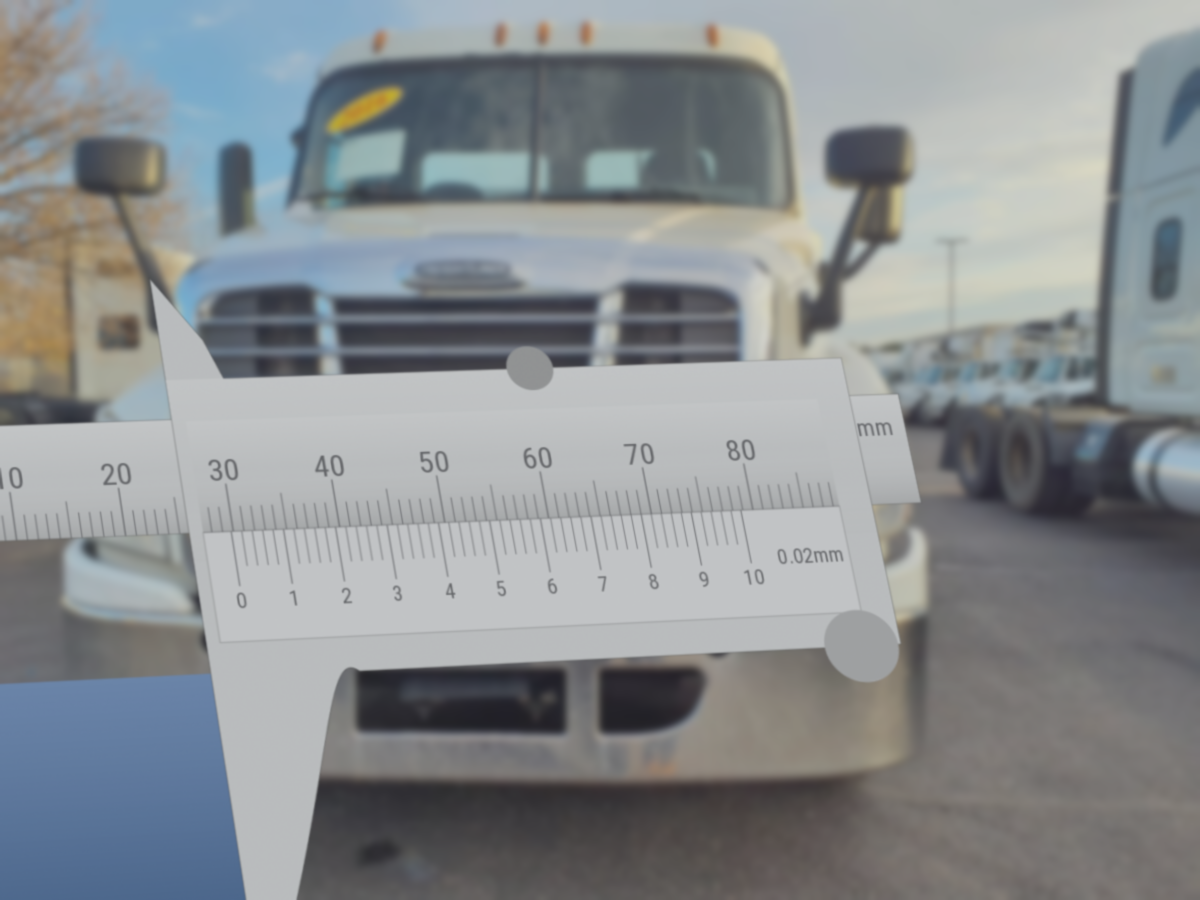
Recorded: 29.8 mm
